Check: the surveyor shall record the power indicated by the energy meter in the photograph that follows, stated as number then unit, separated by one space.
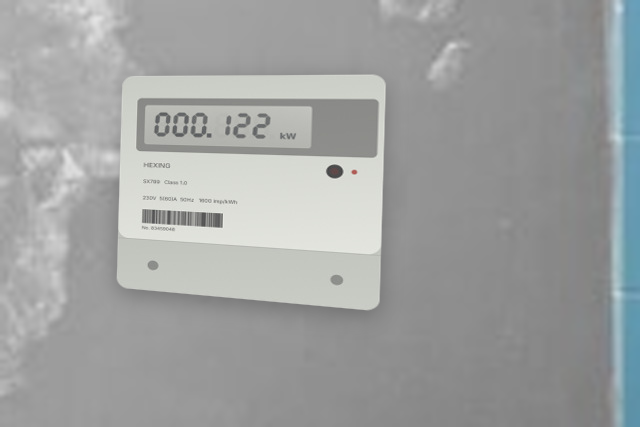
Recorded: 0.122 kW
